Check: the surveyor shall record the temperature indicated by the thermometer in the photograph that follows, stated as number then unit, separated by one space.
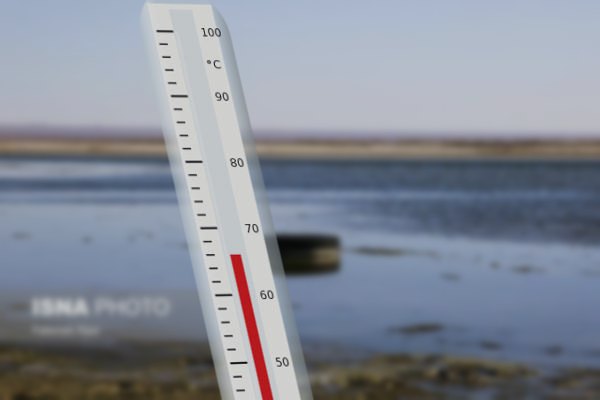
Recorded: 66 °C
